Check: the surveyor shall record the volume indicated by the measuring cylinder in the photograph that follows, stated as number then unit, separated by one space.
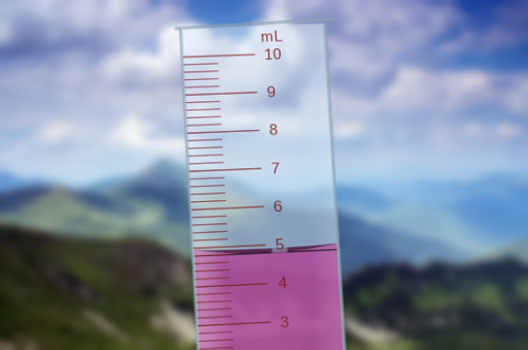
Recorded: 4.8 mL
